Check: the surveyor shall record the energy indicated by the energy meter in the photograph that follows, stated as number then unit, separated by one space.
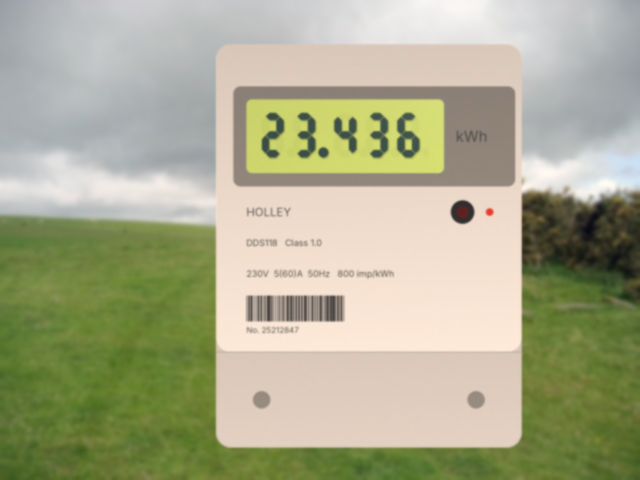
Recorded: 23.436 kWh
